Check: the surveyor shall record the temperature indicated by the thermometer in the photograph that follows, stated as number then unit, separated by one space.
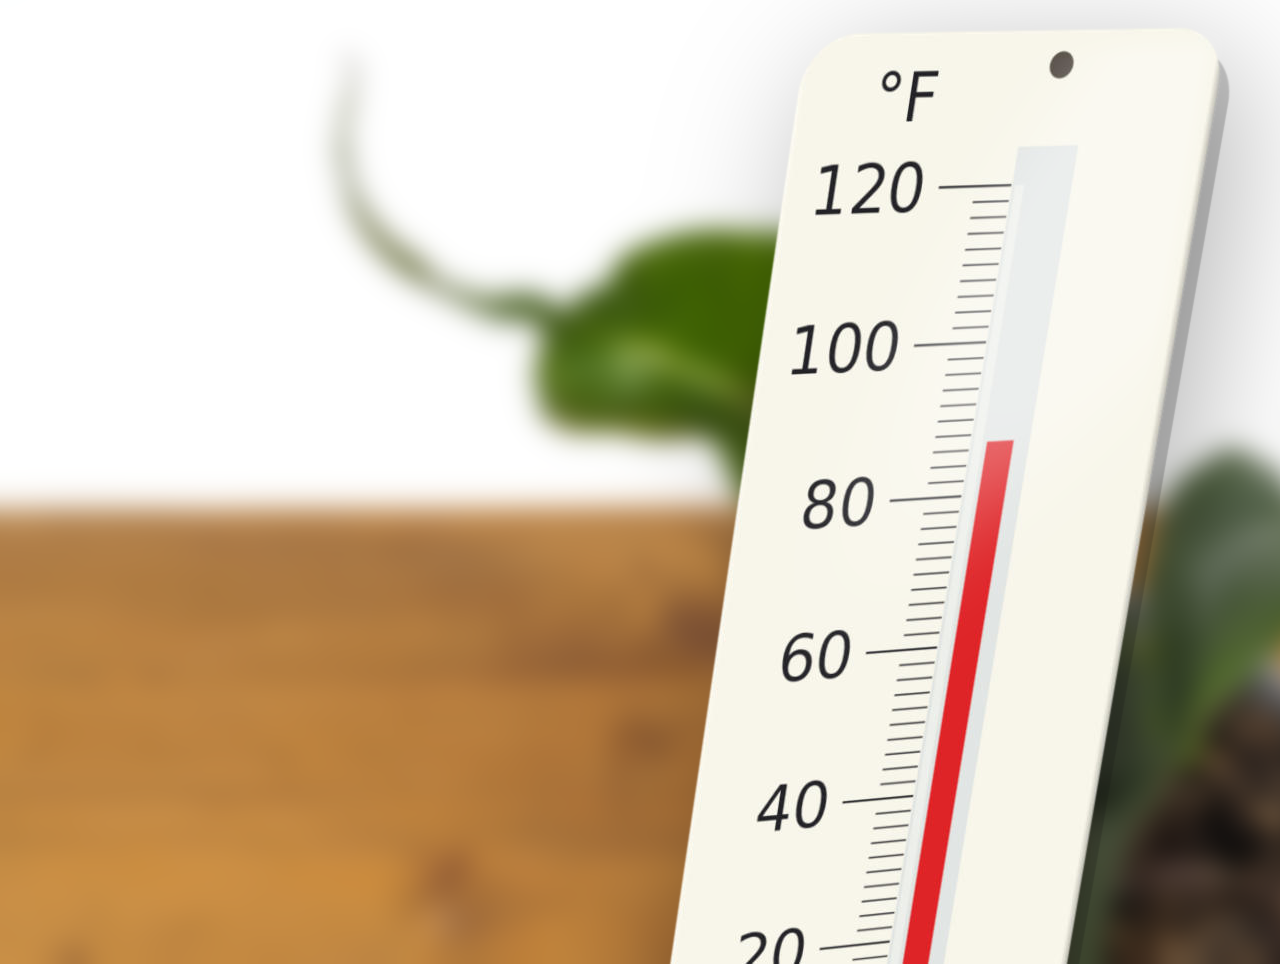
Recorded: 87 °F
